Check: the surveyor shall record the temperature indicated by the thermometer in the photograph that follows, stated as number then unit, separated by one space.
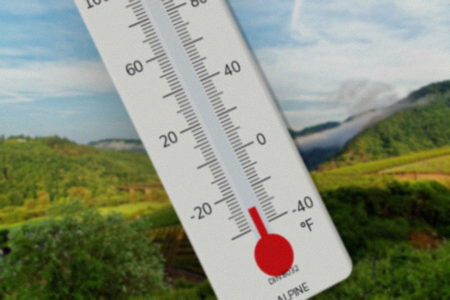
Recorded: -30 °F
